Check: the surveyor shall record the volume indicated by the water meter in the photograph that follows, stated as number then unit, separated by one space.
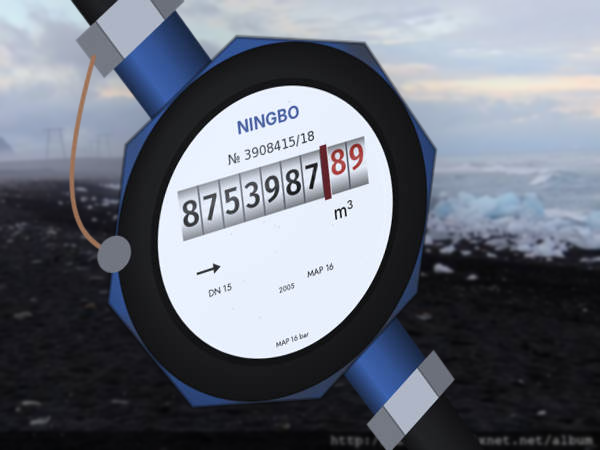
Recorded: 8753987.89 m³
